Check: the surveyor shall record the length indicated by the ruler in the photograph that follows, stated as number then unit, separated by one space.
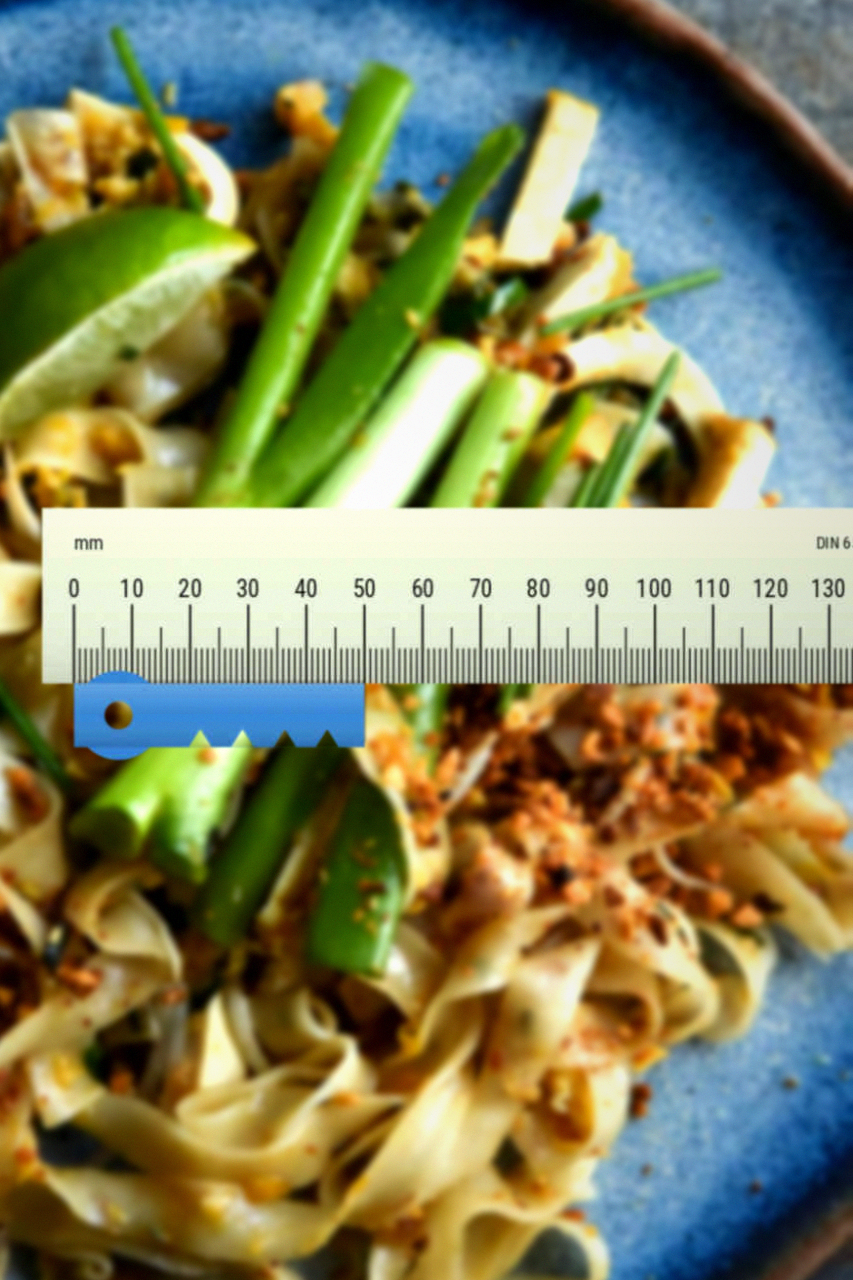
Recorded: 50 mm
